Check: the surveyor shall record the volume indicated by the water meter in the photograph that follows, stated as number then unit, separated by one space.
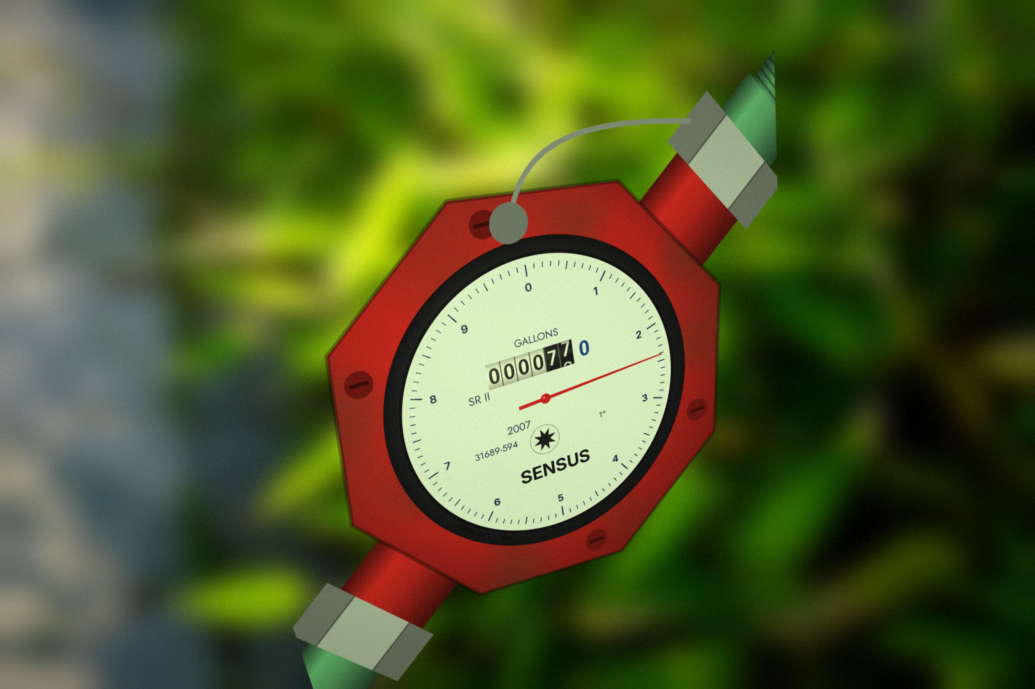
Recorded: 772.4 gal
